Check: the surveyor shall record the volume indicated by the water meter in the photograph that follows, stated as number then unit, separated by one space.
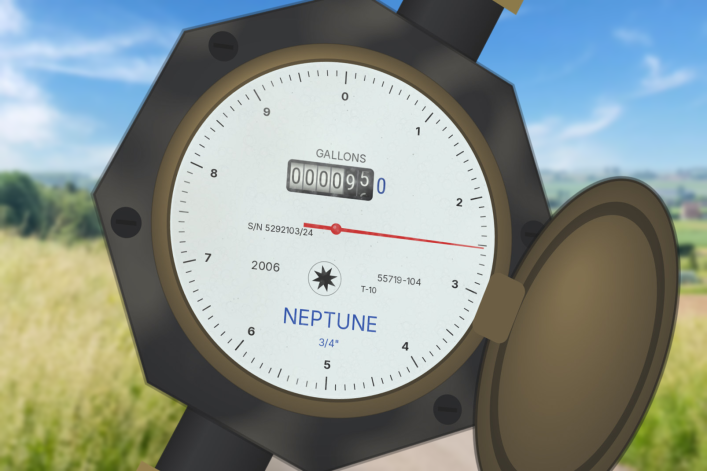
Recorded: 952.5 gal
